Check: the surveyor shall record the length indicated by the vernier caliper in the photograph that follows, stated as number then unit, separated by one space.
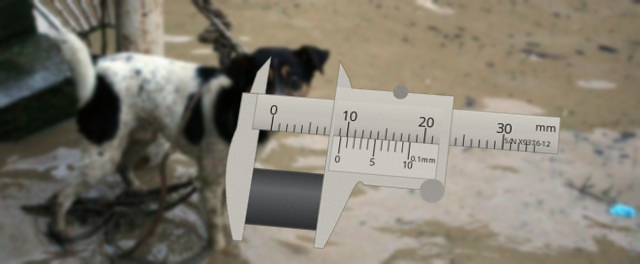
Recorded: 9.2 mm
